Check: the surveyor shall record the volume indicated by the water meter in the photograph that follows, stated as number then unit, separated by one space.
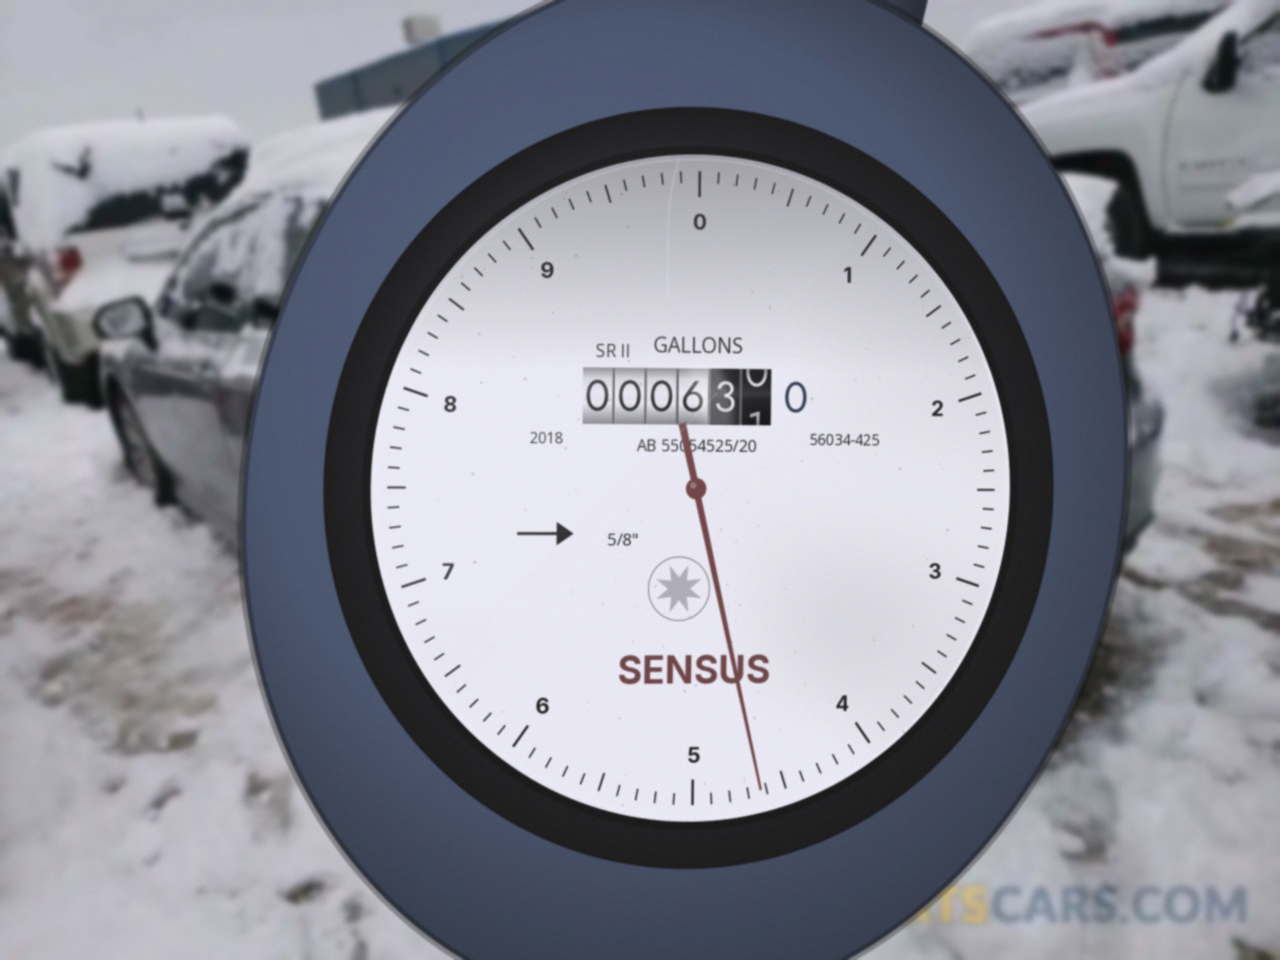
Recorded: 6304.6 gal
